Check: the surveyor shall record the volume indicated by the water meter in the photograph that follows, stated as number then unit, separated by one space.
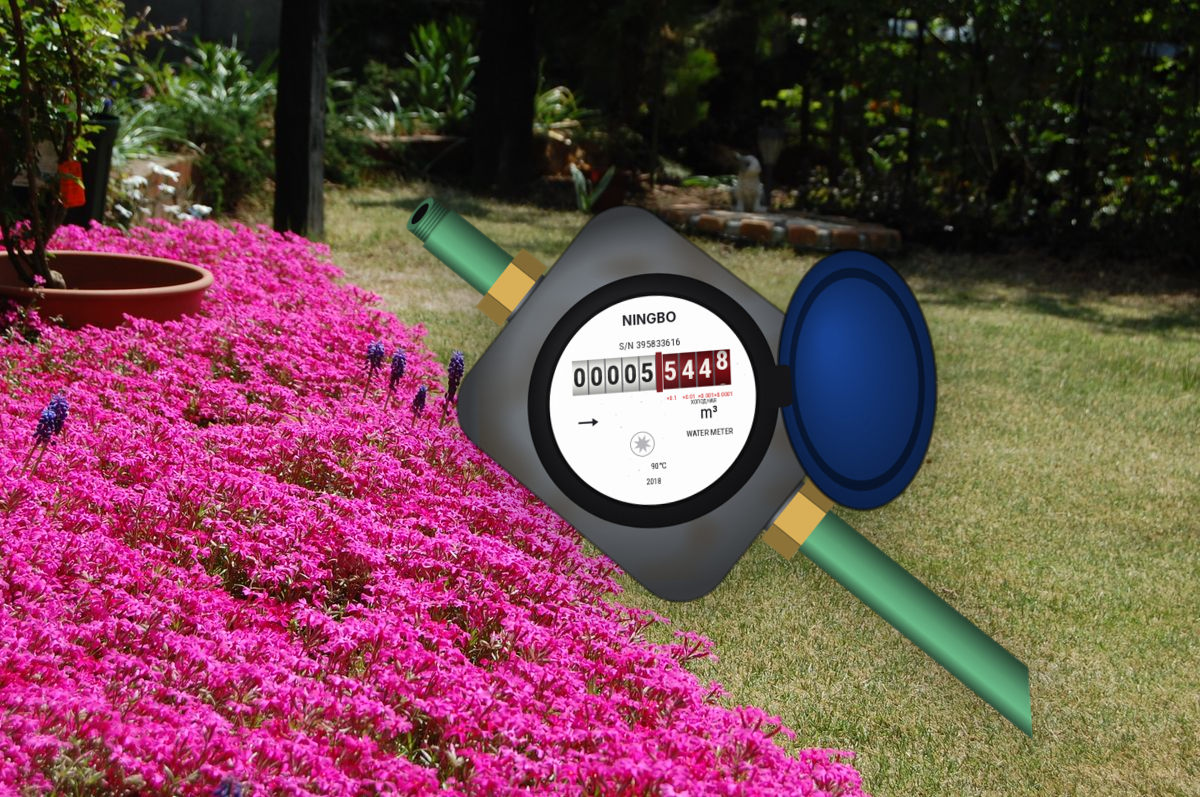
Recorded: 5.5448 m³
